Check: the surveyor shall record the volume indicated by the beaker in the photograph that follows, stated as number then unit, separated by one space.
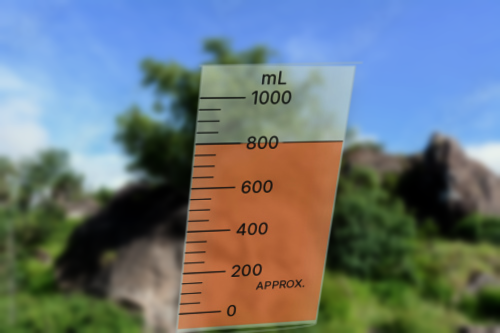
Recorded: 800 mL
